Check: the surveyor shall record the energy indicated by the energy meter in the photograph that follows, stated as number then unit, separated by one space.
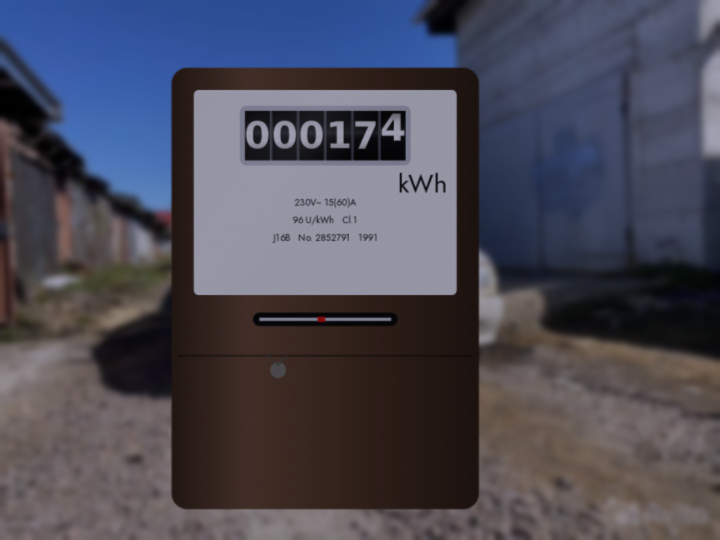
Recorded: 174 kWh
